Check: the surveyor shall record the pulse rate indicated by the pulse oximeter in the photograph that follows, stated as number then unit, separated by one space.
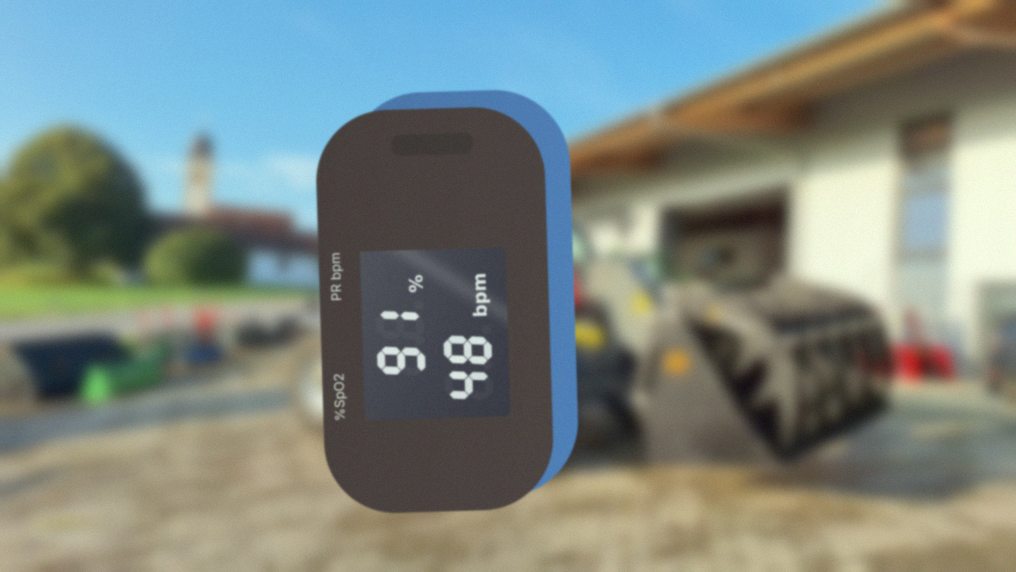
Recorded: 48 bpm
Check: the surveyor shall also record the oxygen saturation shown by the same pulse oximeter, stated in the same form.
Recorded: 91 %
